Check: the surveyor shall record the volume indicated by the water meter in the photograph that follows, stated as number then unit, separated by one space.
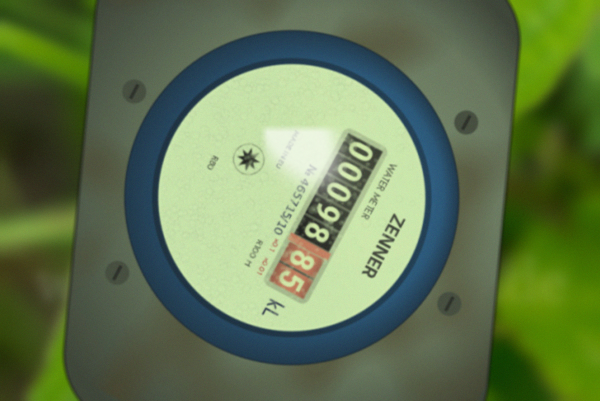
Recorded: 98.85 kL
